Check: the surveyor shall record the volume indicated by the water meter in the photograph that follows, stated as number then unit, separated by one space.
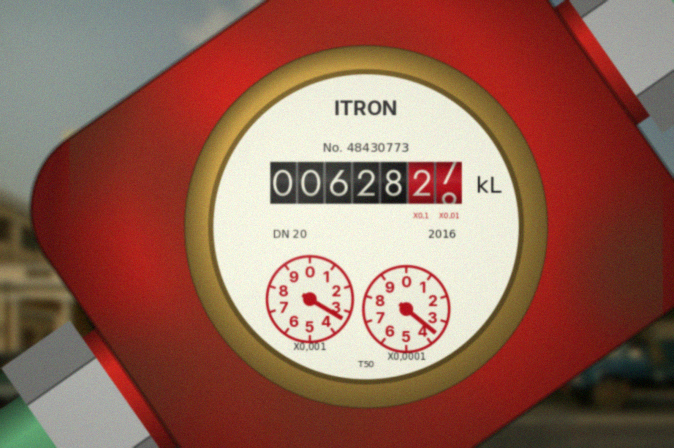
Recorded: 628.2733 kL
